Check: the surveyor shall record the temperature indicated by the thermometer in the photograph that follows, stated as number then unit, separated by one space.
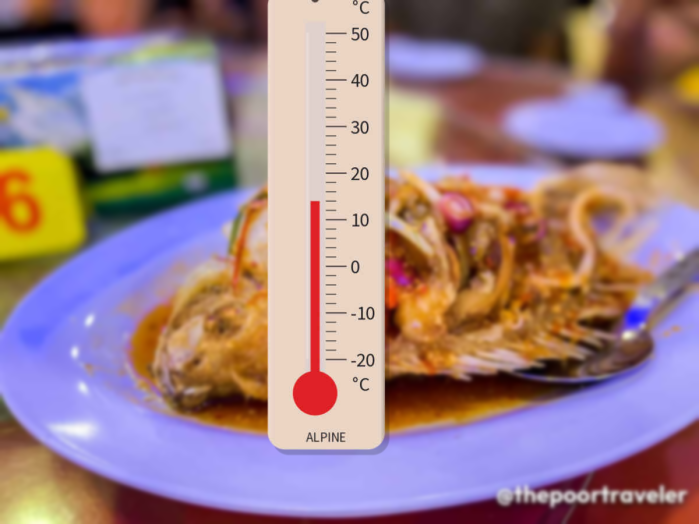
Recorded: 14 °C
